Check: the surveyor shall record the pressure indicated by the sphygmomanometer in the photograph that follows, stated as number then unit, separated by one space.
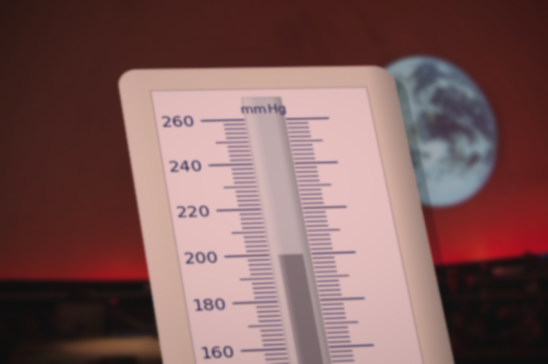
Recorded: 200 mmHg
